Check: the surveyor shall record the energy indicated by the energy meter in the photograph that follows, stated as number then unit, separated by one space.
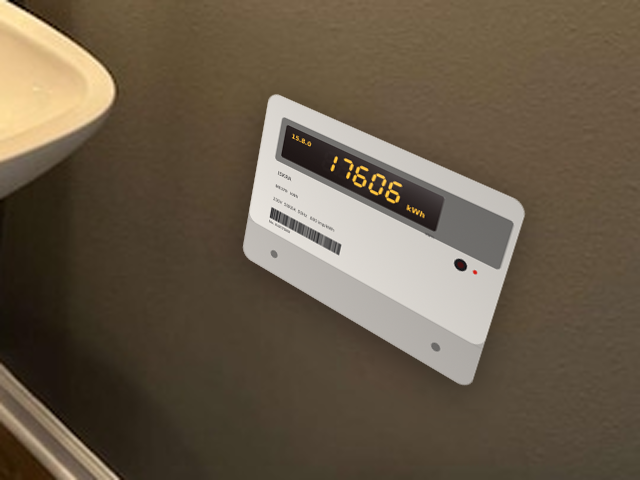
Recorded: 17606 kWh
